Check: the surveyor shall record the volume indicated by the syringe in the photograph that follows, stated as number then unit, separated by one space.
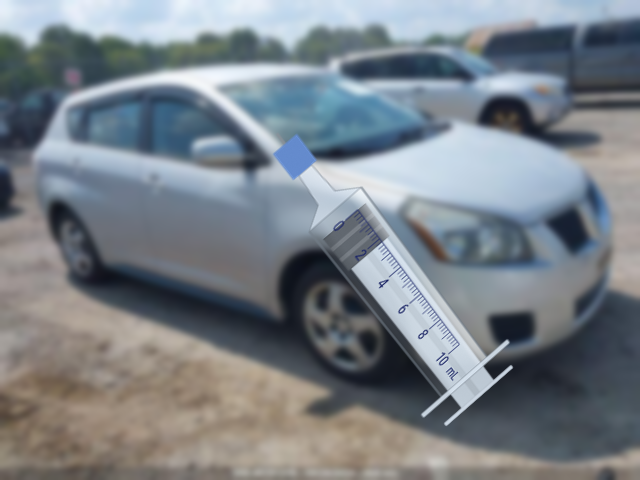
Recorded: 0 mL
